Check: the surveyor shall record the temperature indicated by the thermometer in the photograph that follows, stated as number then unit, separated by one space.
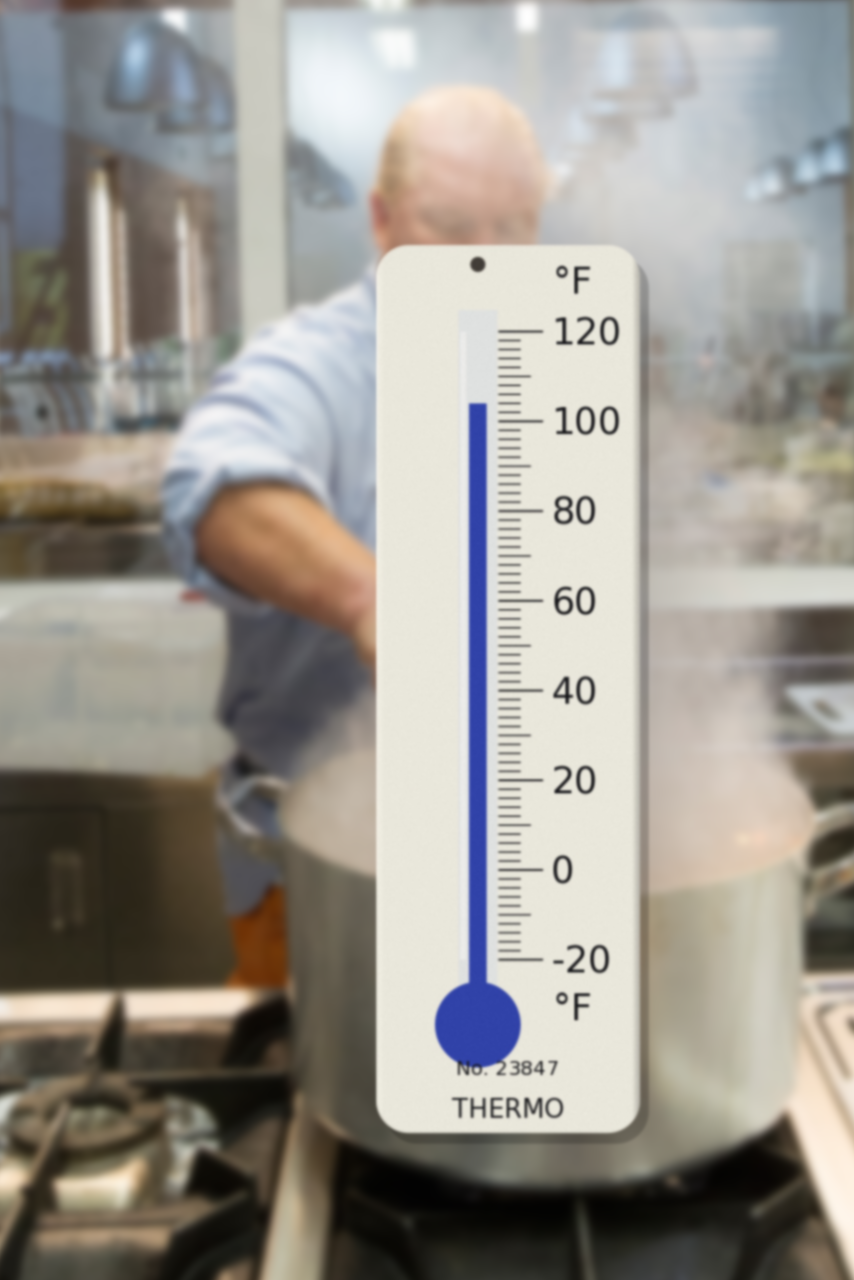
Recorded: 104 °F
